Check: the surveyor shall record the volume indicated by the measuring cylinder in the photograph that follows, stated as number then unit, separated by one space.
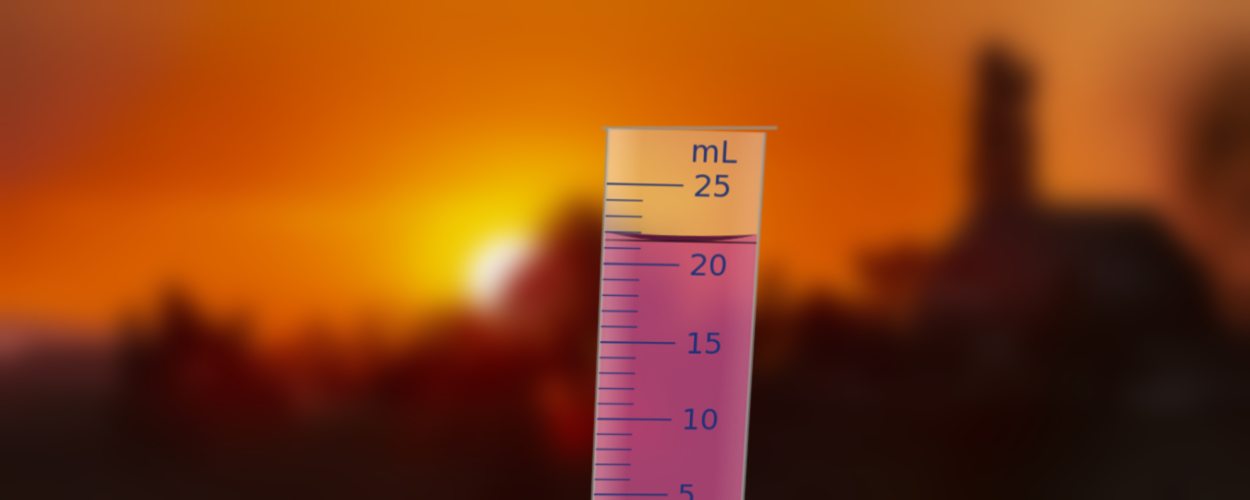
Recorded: 21.5 mL
